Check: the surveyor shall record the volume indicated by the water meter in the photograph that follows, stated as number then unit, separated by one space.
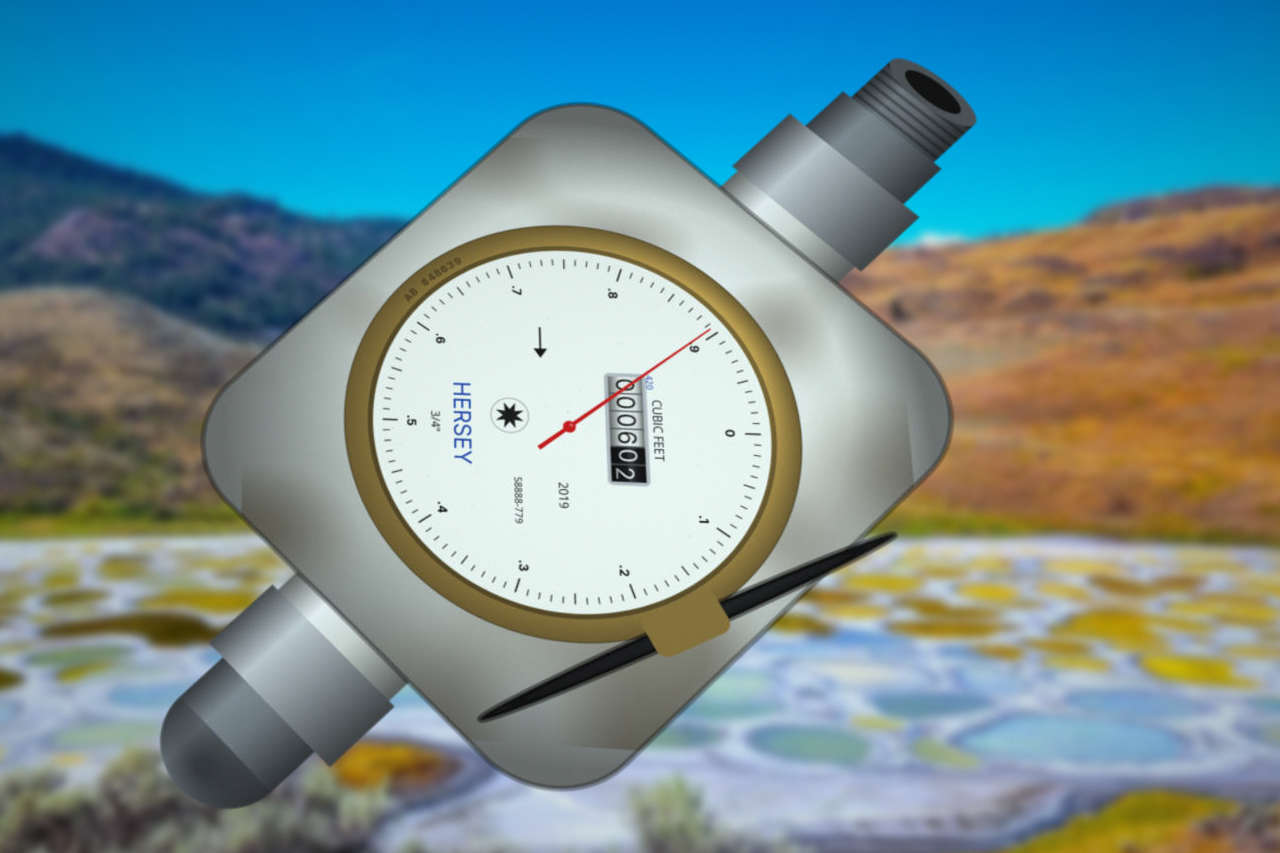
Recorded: 601.89 ft³
